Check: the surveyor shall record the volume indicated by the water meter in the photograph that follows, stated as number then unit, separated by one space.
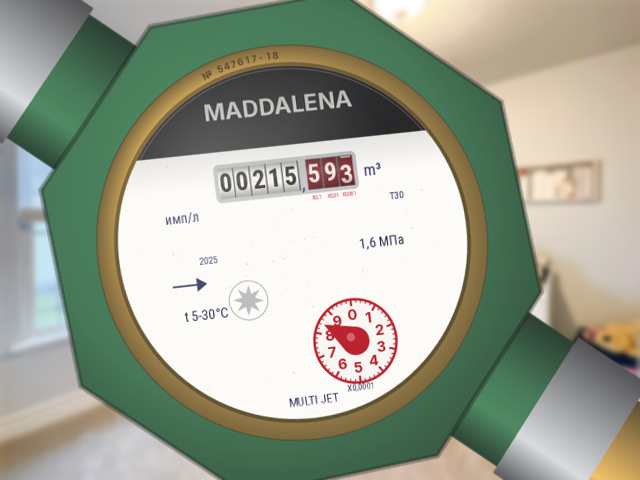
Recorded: 215.5928 m³
